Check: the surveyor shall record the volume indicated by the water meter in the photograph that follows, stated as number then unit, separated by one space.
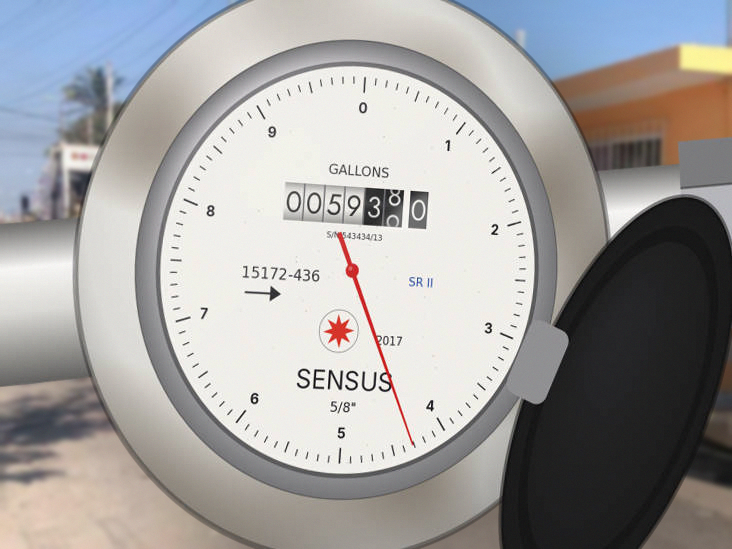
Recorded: 59384.3 gal
